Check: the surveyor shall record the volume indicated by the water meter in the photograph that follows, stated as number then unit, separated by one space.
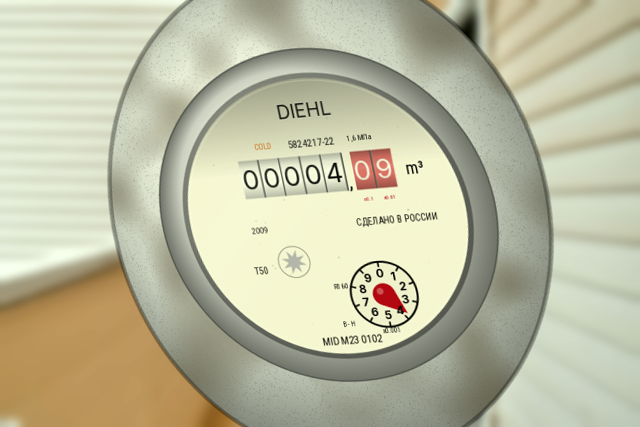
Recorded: 4.093 m³
